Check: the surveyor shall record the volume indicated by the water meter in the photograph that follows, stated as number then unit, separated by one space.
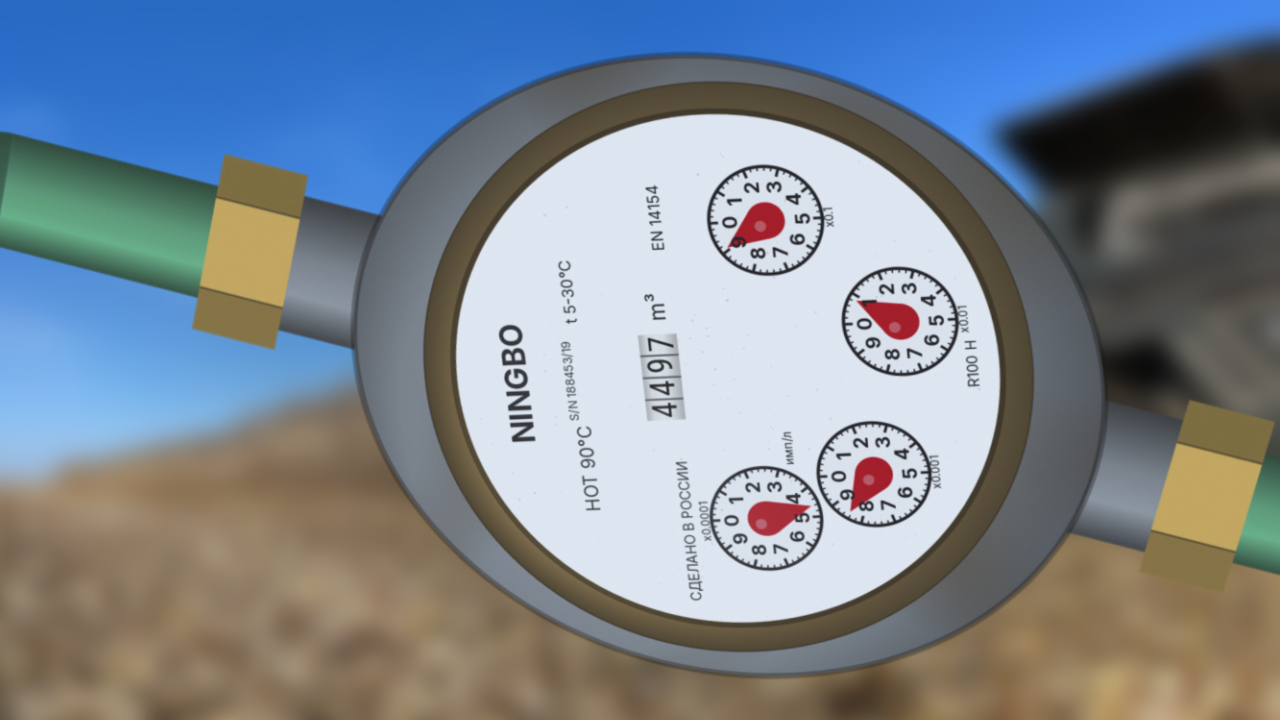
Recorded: 4496.9084 m³
